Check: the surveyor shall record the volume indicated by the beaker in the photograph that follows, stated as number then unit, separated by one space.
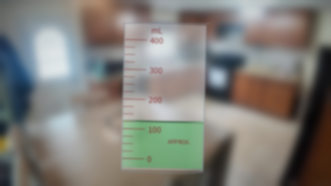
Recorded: 125 mL
